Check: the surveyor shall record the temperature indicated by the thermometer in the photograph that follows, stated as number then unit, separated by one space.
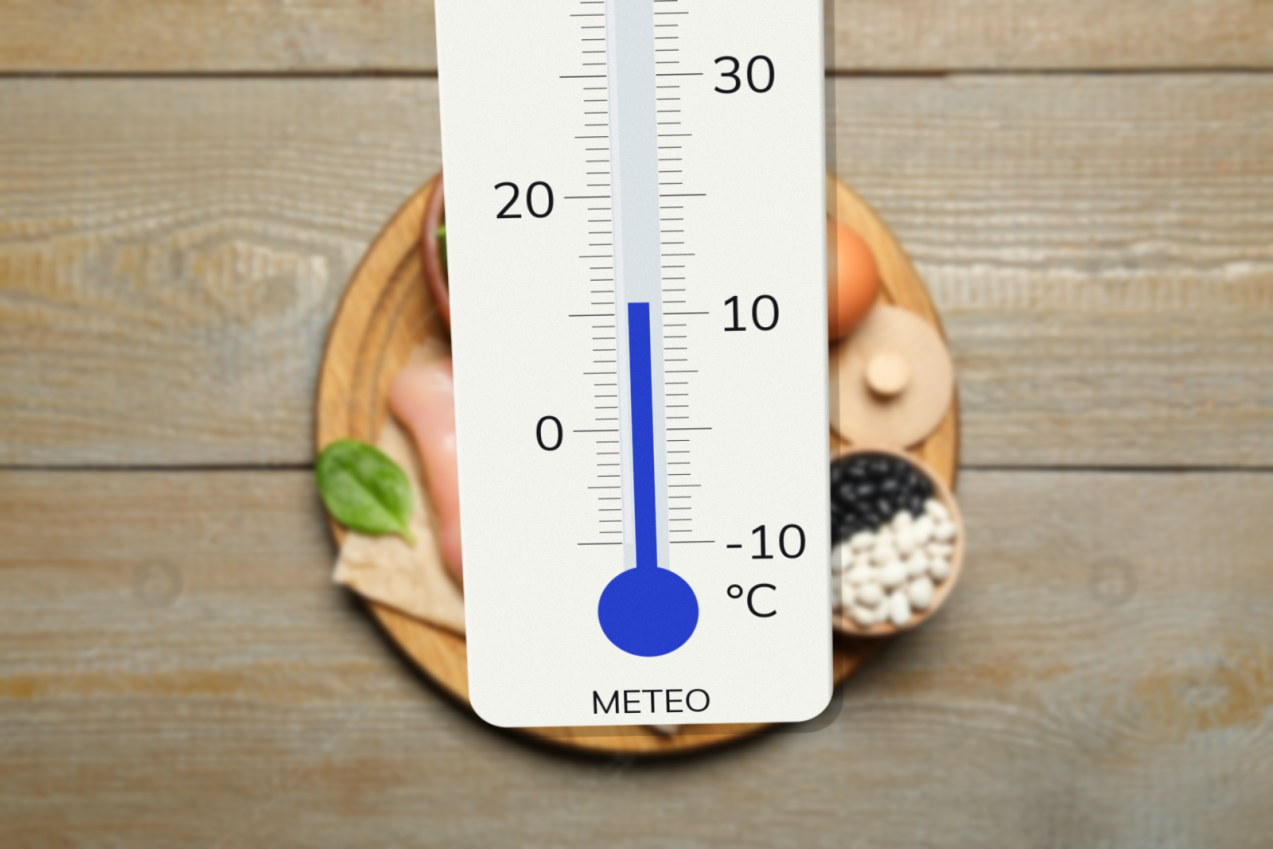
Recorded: 11 °C
